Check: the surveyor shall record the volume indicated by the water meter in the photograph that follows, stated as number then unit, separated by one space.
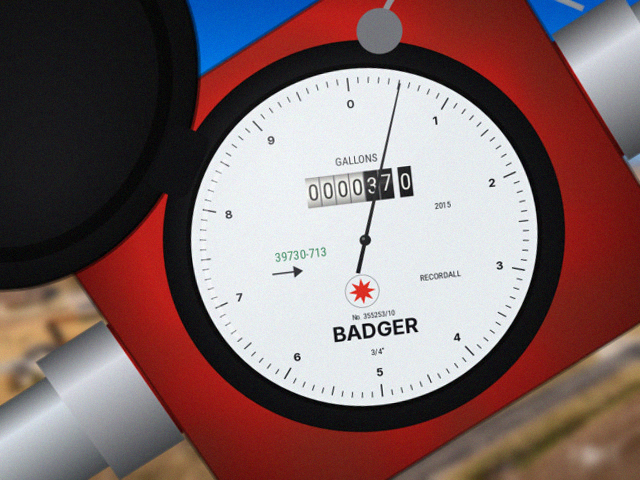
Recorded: 370.5 gal
